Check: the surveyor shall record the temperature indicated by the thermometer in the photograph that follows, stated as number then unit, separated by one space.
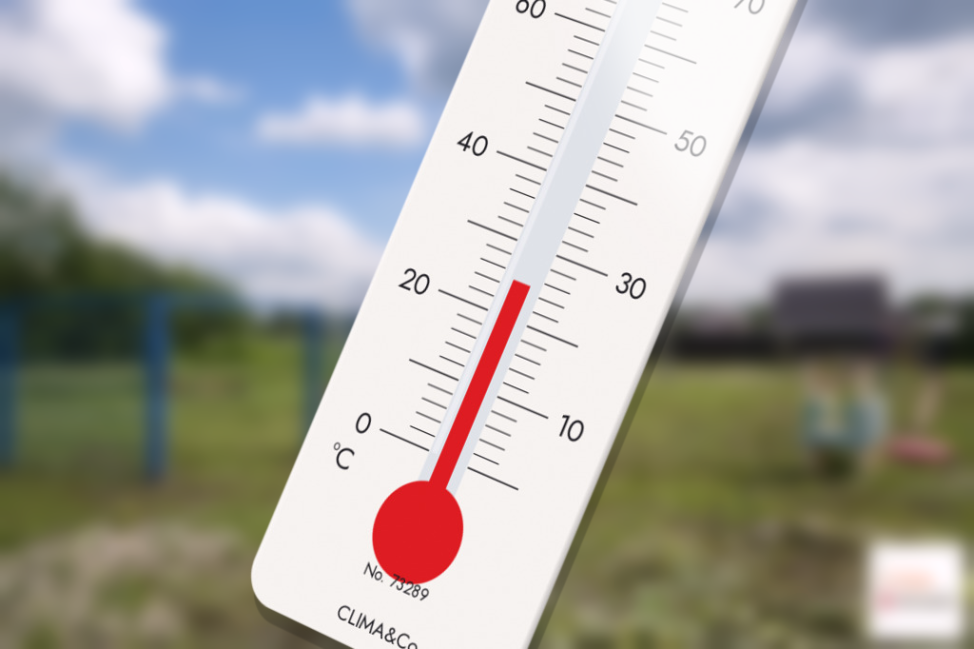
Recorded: 25 °C
